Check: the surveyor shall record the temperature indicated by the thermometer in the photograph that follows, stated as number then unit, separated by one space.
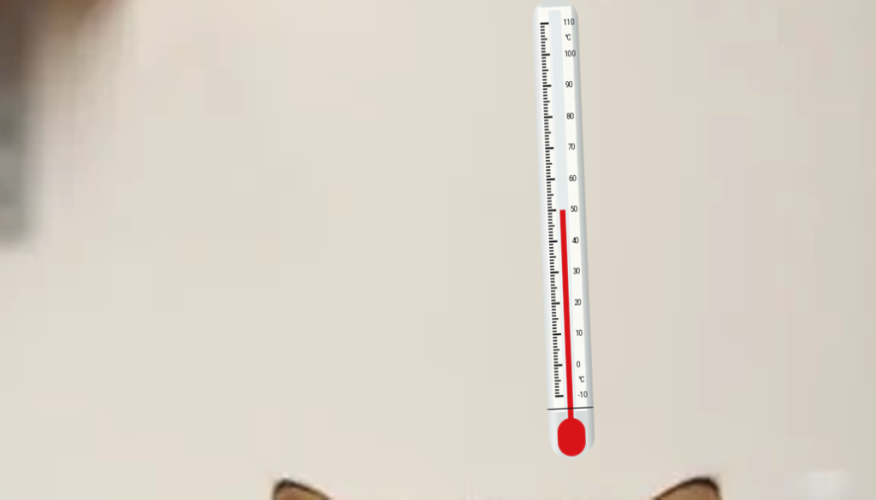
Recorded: 50 °C
